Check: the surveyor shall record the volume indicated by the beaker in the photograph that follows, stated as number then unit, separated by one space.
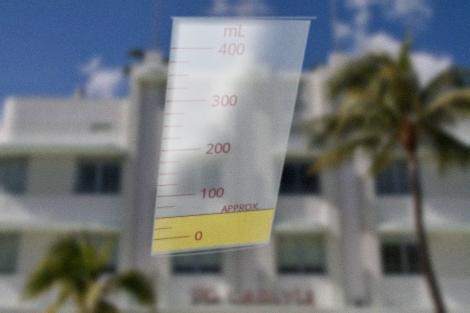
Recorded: 50 mL
